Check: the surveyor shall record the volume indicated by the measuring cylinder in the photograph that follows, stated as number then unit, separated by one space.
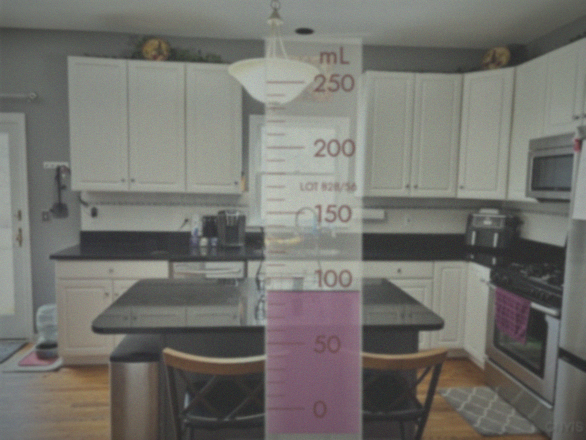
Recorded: 90 mL
